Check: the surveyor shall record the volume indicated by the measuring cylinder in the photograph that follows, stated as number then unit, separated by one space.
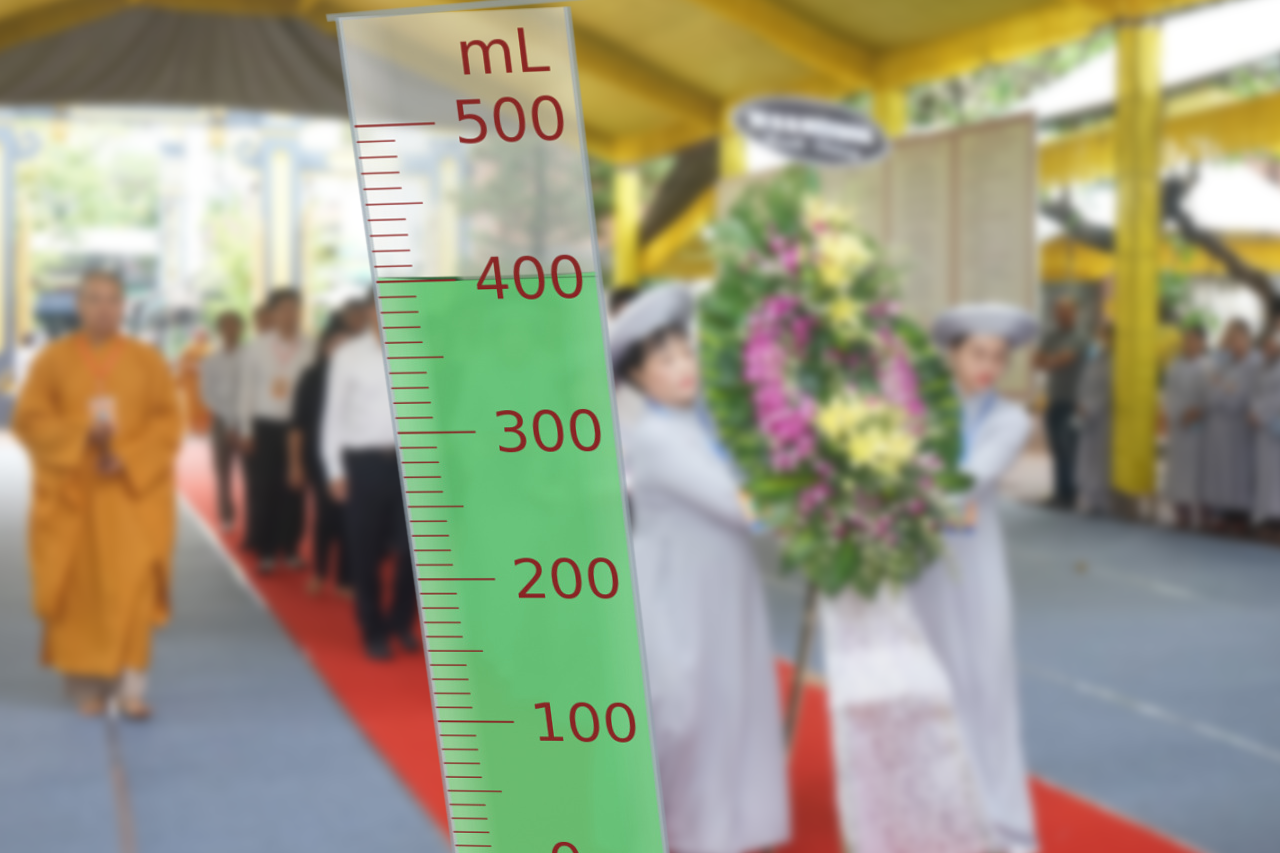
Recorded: 400 mL
